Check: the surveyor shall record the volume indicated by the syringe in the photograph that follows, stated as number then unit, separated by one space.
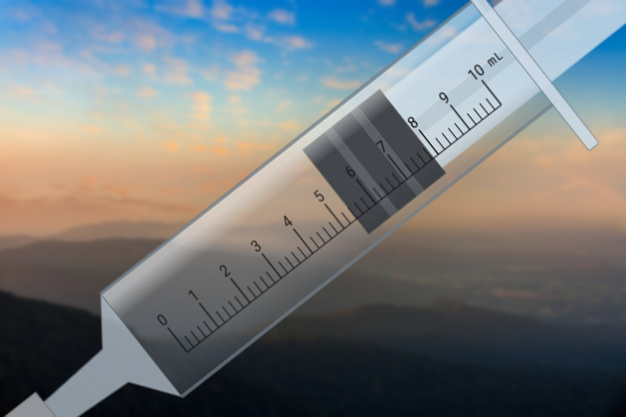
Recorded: 5.4 mL
